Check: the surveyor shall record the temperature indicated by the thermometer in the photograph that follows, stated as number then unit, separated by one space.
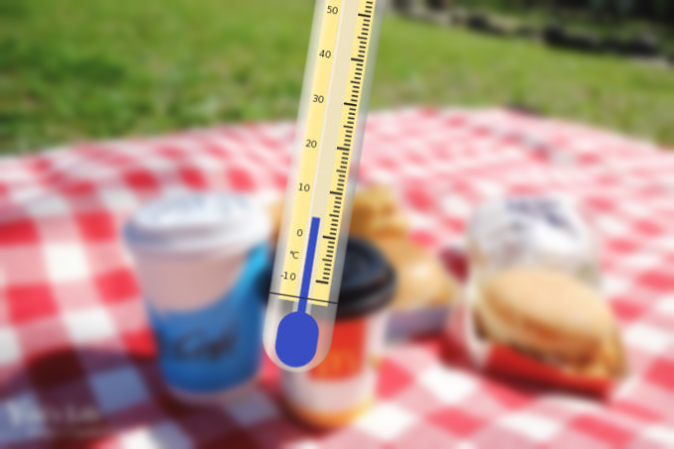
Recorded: 4 °C
